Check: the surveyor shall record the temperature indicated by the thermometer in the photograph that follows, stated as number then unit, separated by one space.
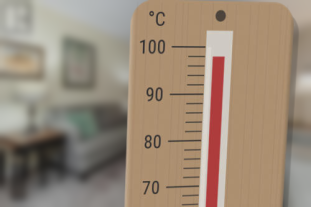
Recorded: 98 °C
